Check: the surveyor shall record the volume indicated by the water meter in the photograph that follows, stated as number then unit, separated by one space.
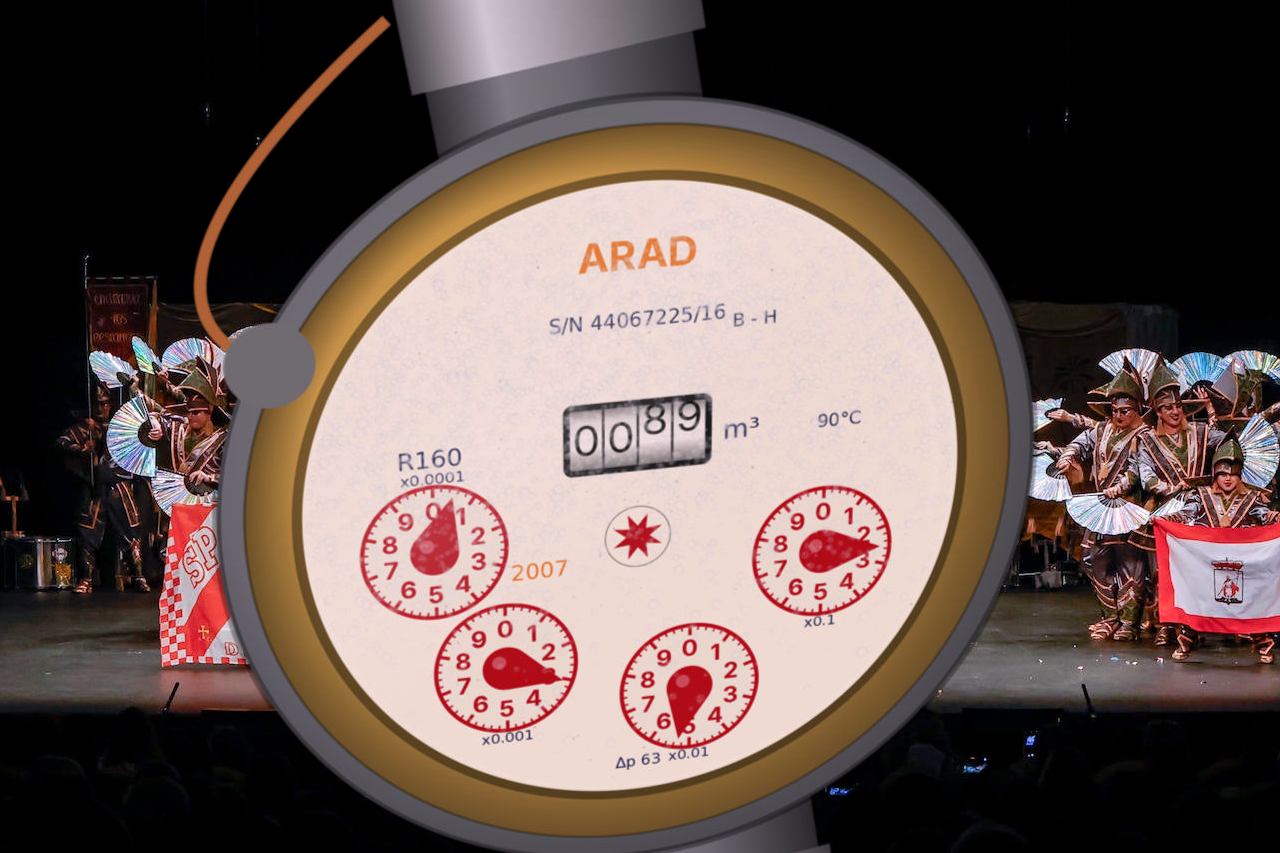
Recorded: 89.2530 m³
